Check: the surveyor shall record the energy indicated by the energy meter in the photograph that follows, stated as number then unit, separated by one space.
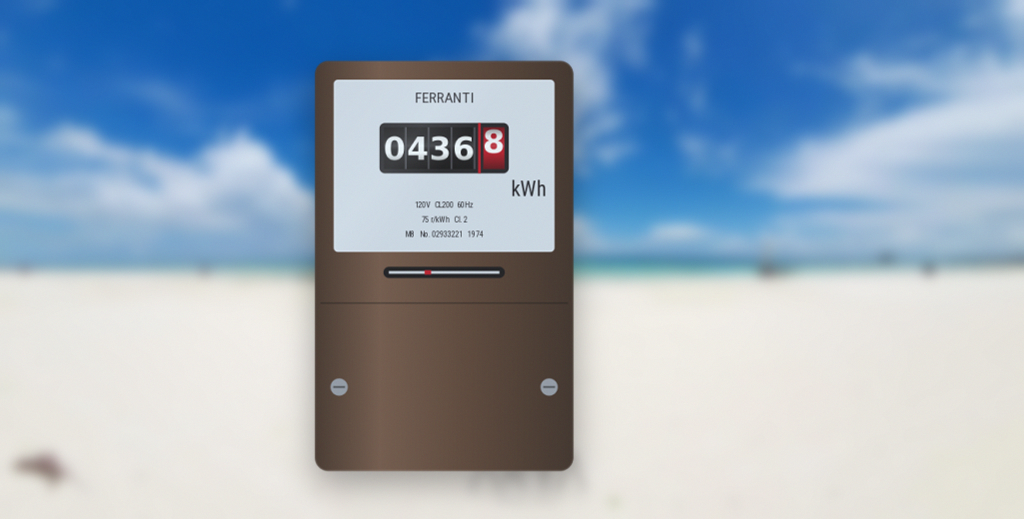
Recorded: 436.8 kWh
